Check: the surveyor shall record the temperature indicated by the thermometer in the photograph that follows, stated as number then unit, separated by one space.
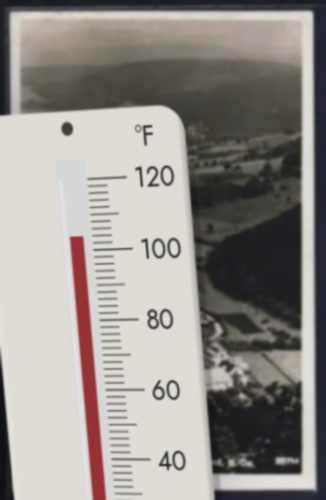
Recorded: 104 °F
